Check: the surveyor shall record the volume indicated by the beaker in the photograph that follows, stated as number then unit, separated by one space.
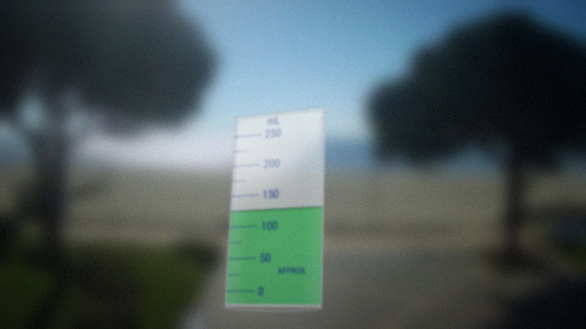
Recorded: 125 mL
